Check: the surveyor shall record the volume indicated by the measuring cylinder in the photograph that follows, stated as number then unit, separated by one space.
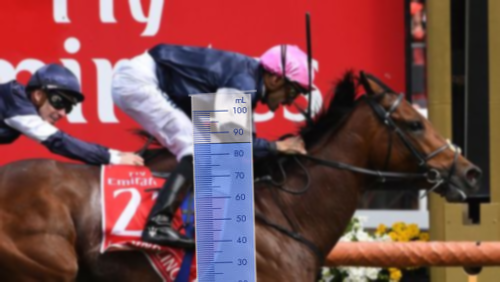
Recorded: 85 mL
